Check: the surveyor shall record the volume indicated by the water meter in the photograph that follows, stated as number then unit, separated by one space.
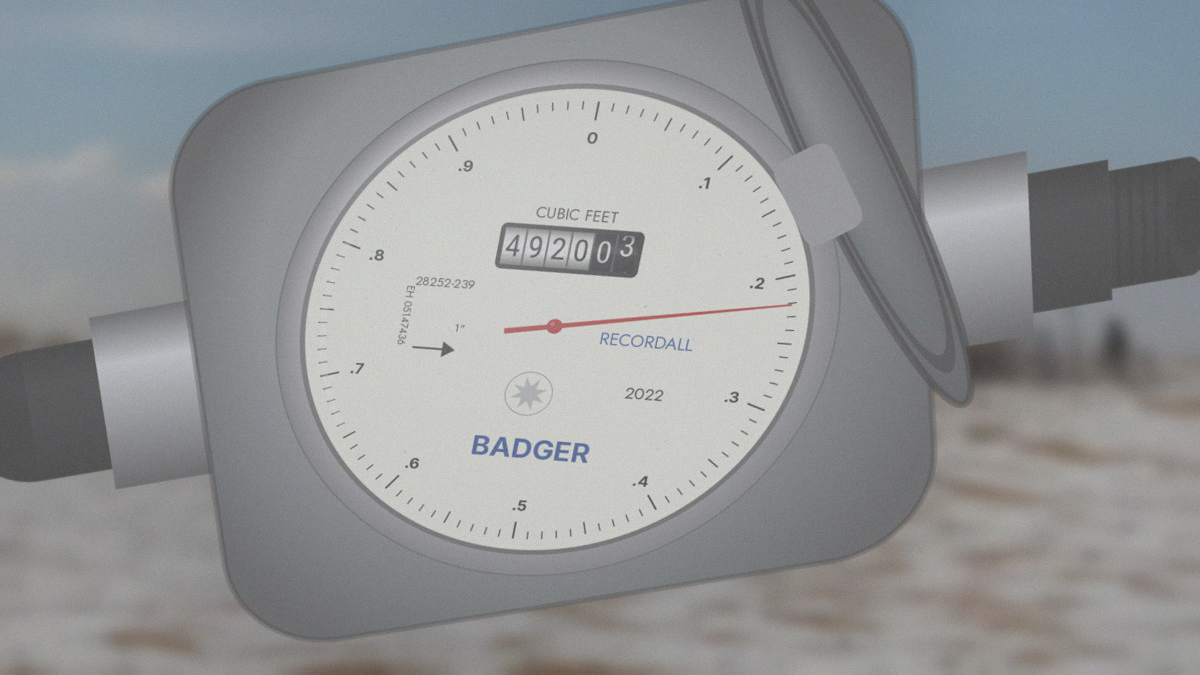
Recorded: 492003.22 ft³
